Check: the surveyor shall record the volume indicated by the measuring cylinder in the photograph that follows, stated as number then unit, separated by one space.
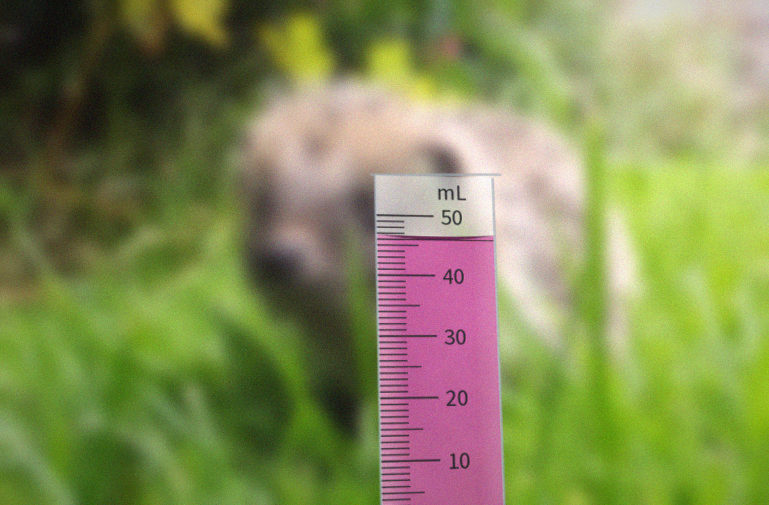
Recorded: 46 mL
